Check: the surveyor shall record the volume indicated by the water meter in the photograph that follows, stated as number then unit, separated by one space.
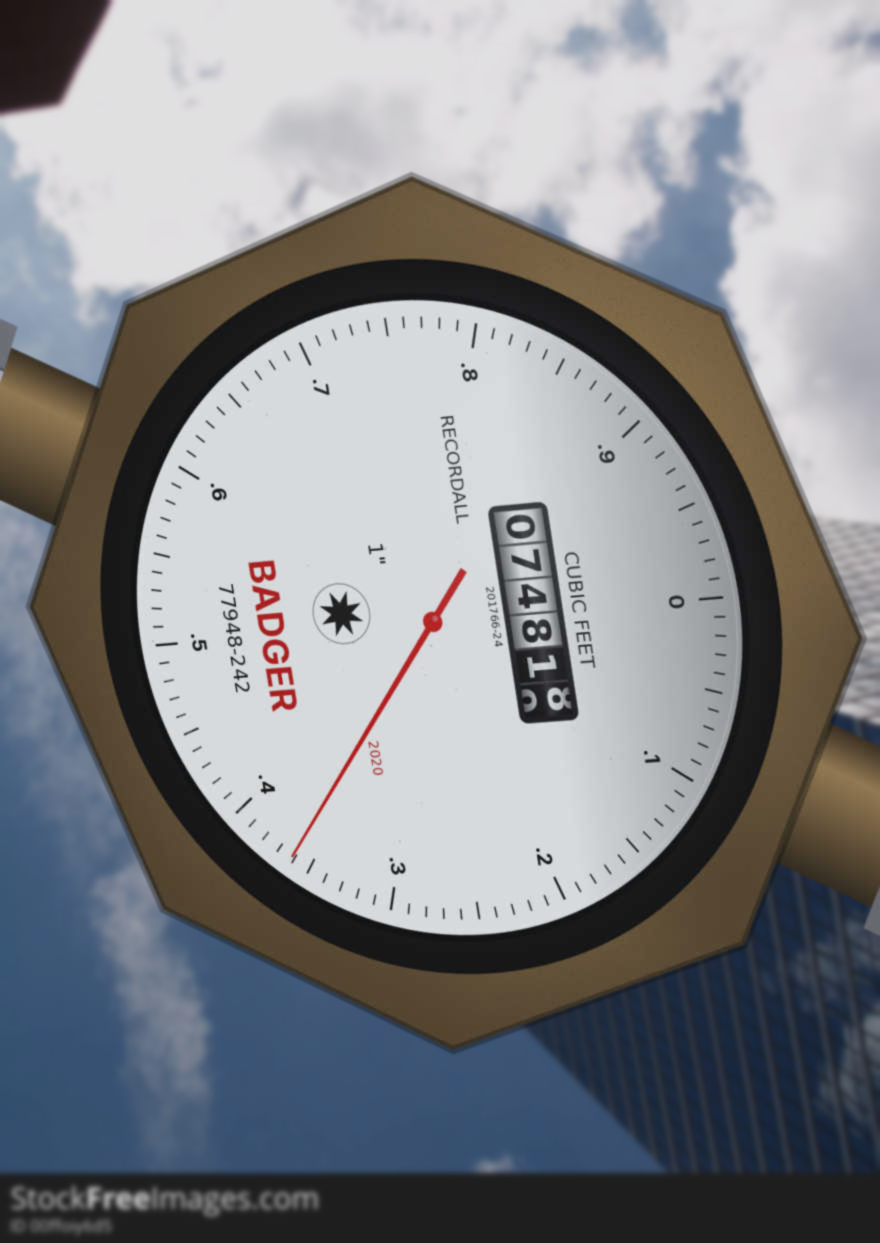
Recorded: 74818.36 ft³
